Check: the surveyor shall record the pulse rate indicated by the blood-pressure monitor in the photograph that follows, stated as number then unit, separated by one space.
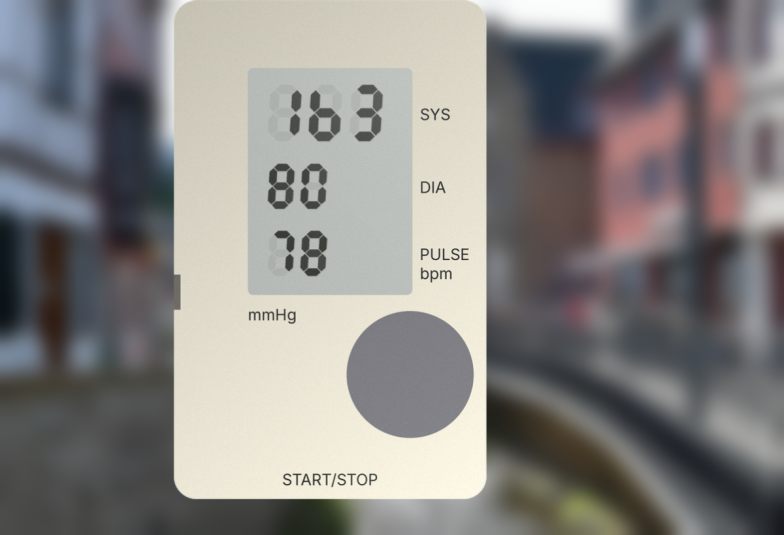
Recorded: 78 bpm
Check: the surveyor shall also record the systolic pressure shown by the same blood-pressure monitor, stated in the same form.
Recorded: 163 mmHg
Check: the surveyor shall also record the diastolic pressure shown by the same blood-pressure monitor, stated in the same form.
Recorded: 80 mmHg
